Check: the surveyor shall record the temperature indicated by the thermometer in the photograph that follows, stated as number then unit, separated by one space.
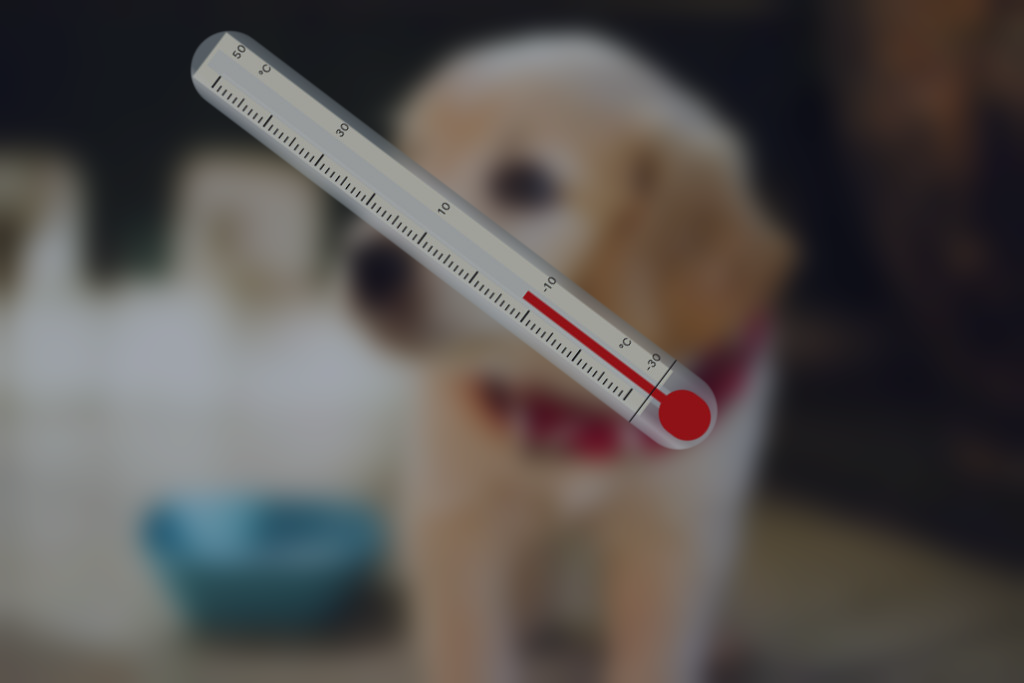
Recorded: -8 °C
